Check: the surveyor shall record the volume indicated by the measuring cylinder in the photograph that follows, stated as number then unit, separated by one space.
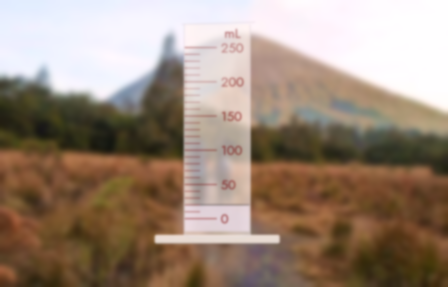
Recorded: 20 mL
